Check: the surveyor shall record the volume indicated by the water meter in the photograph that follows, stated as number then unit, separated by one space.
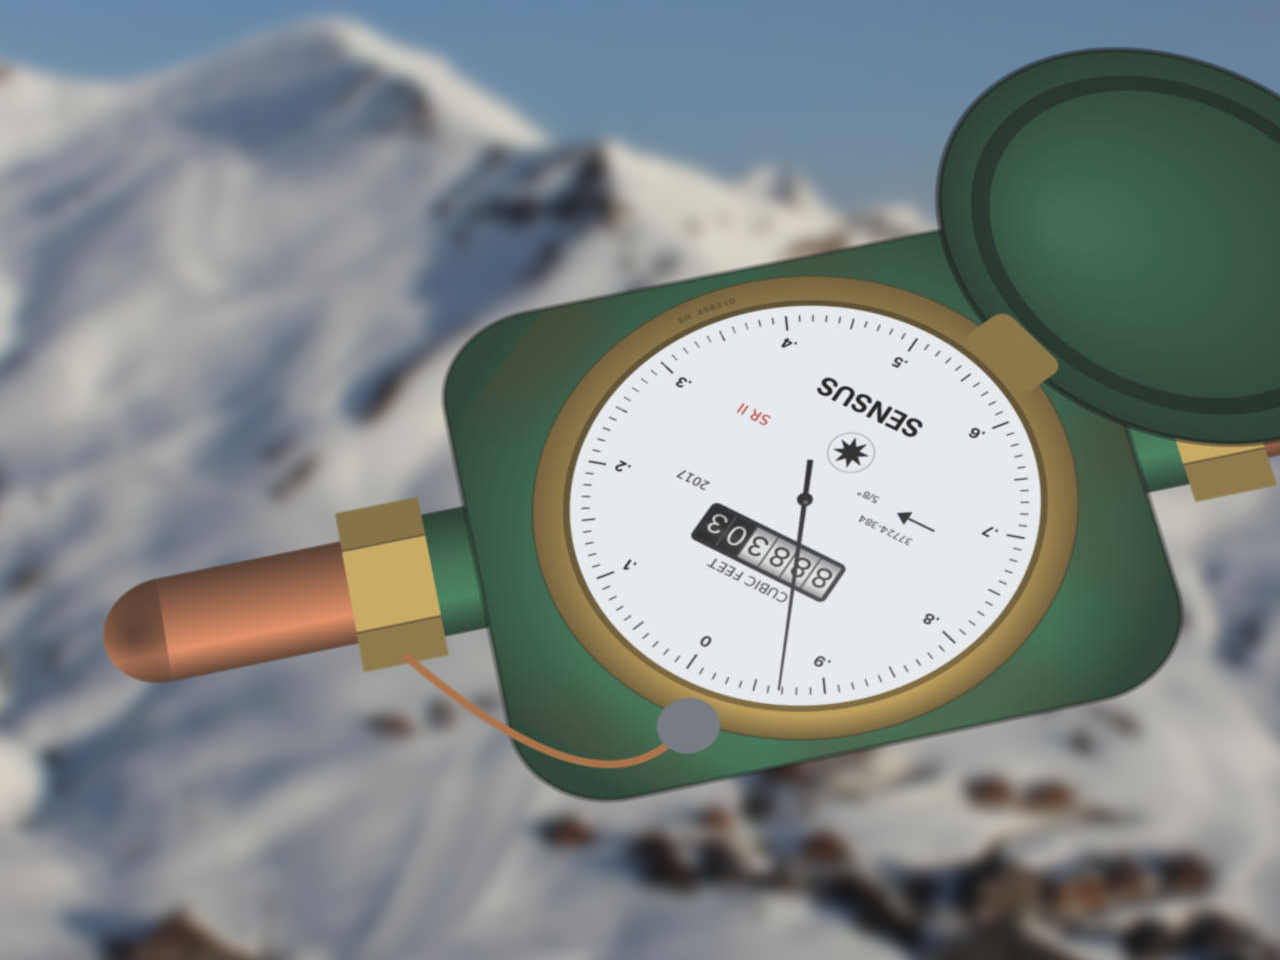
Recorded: 888302.93 ft³
